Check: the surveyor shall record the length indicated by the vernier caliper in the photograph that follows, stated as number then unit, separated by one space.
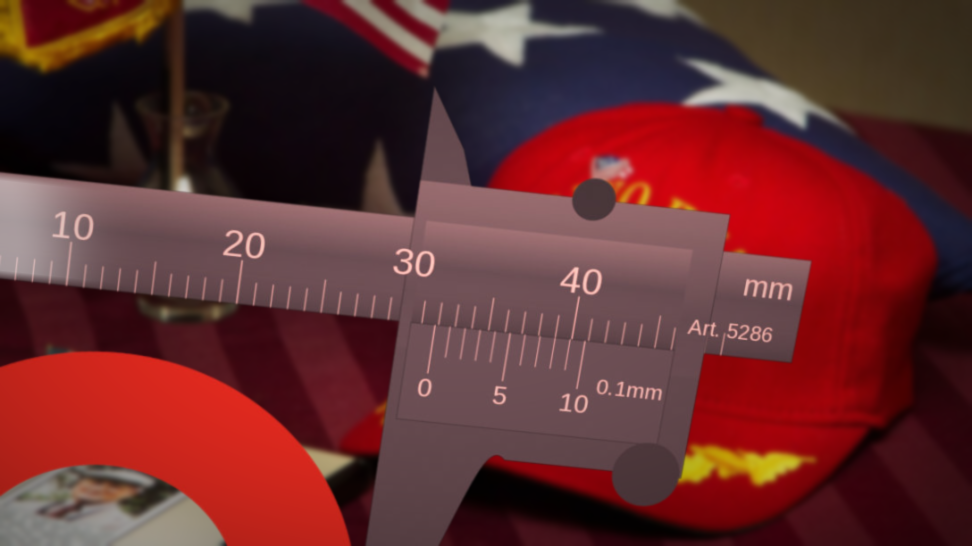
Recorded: 31.8 mm
